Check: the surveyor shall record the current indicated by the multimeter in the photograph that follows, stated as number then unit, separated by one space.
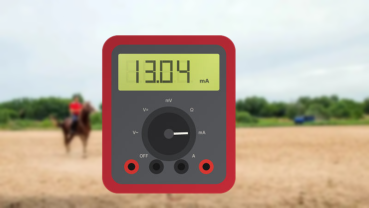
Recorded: 13.04 mA
